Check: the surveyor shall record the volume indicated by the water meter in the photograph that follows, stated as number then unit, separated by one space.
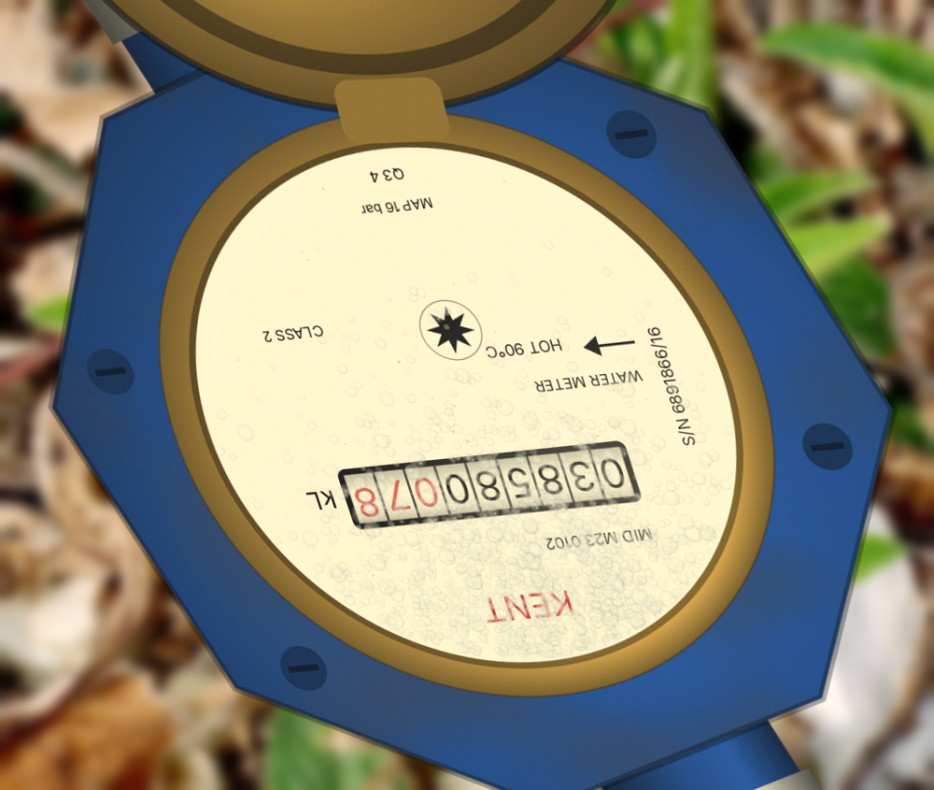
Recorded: 38580.078 kL
